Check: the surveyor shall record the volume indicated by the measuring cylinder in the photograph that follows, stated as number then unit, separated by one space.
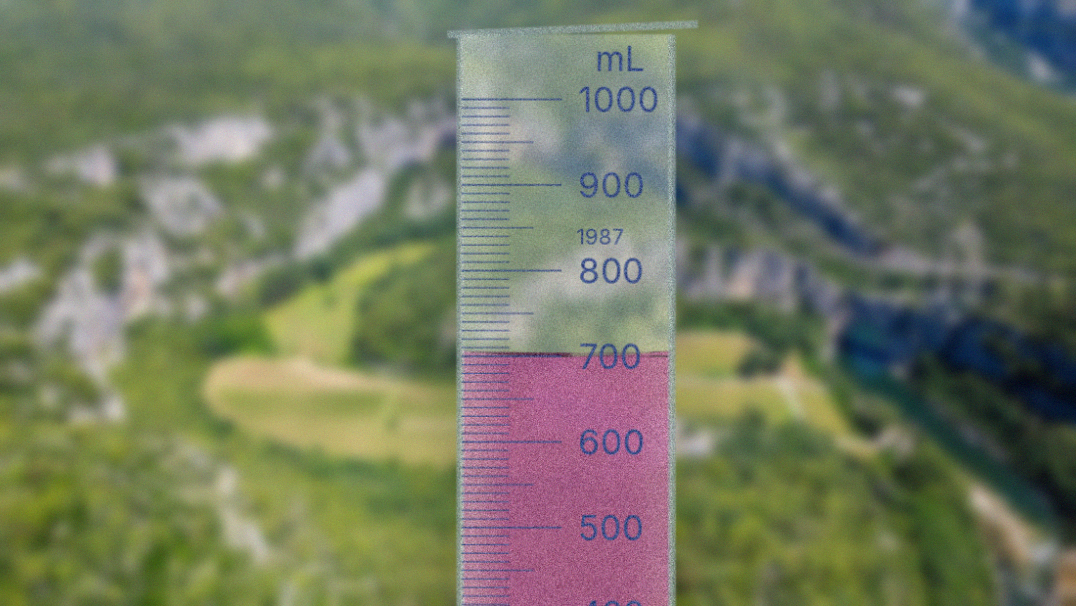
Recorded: 700 mL
